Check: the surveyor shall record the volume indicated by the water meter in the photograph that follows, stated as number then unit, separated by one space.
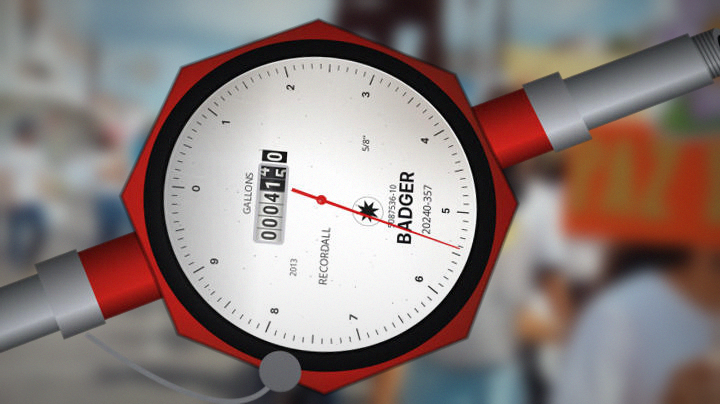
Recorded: 4145.4 gal
